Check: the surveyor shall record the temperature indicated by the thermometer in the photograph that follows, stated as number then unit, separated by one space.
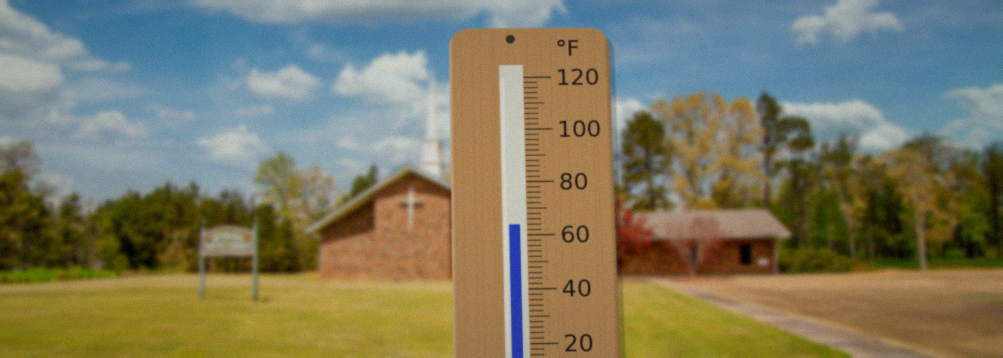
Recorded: 64 °F
